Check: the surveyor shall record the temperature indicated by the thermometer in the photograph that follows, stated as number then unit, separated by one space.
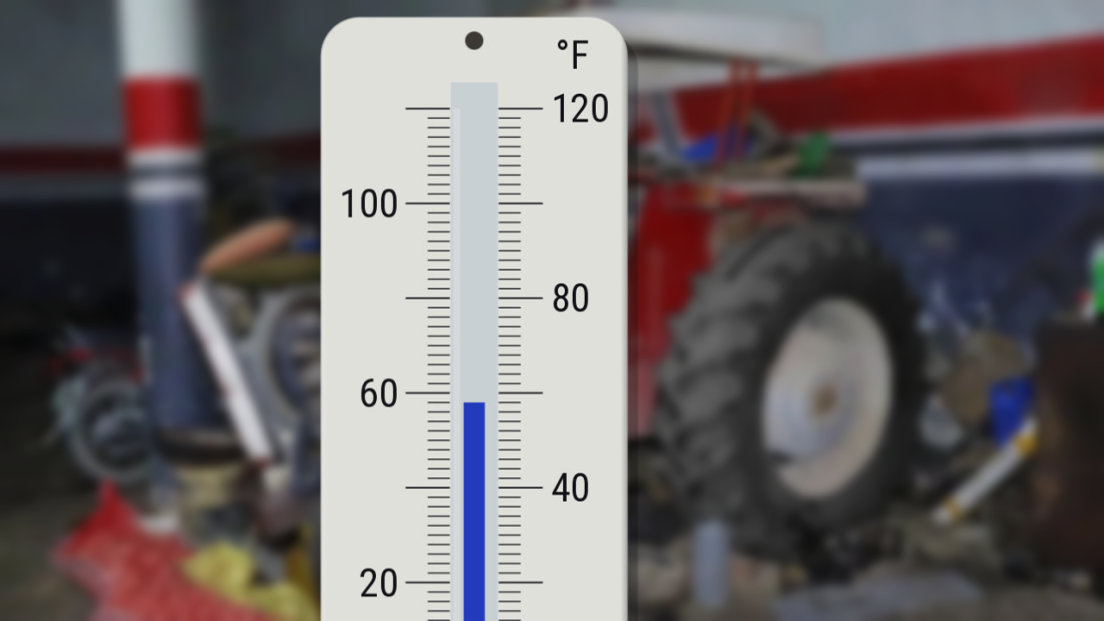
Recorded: 58 °F
